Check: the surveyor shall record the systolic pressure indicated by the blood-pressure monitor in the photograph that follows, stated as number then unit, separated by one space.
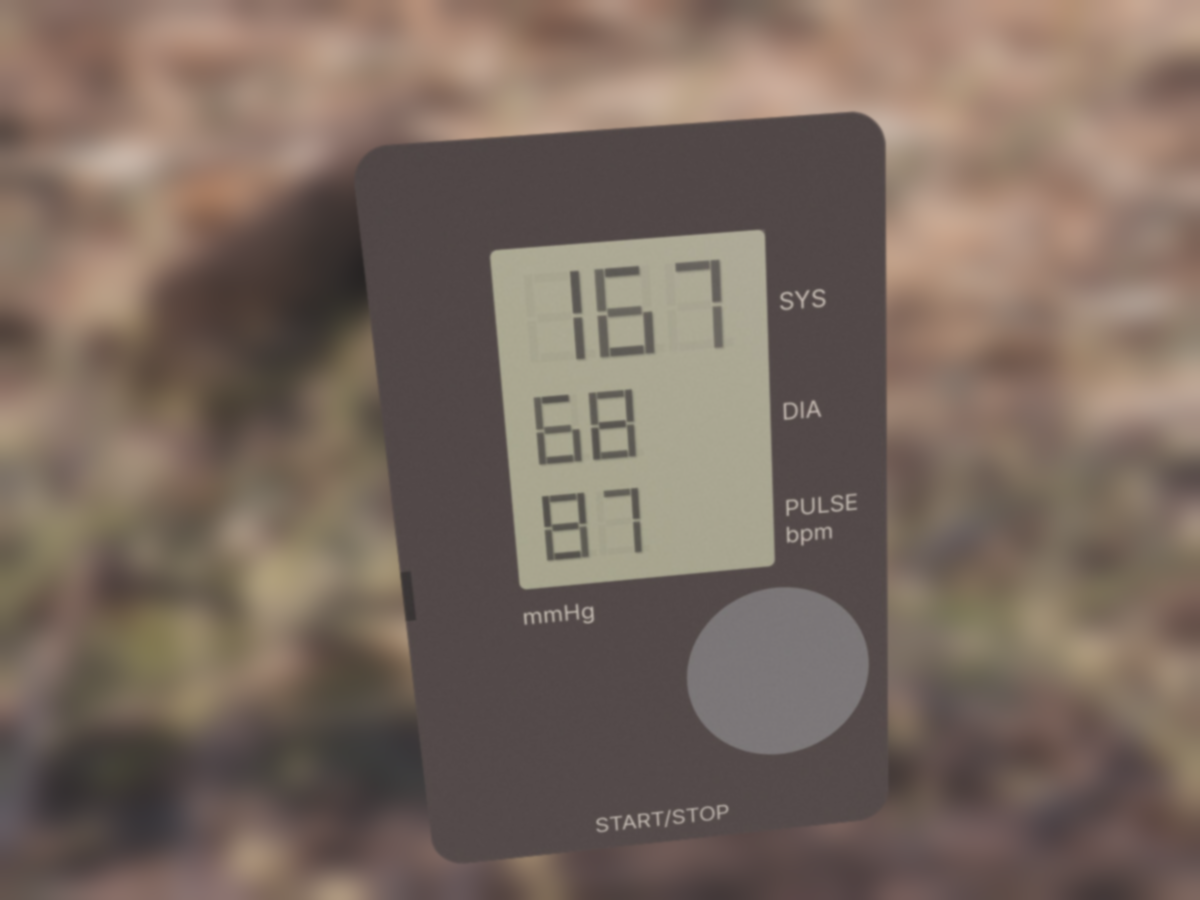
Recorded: 167 mmHg
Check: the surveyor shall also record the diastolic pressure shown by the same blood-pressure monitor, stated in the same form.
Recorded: 68 mmHg
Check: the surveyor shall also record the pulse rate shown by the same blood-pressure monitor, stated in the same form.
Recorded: 87 bpm
